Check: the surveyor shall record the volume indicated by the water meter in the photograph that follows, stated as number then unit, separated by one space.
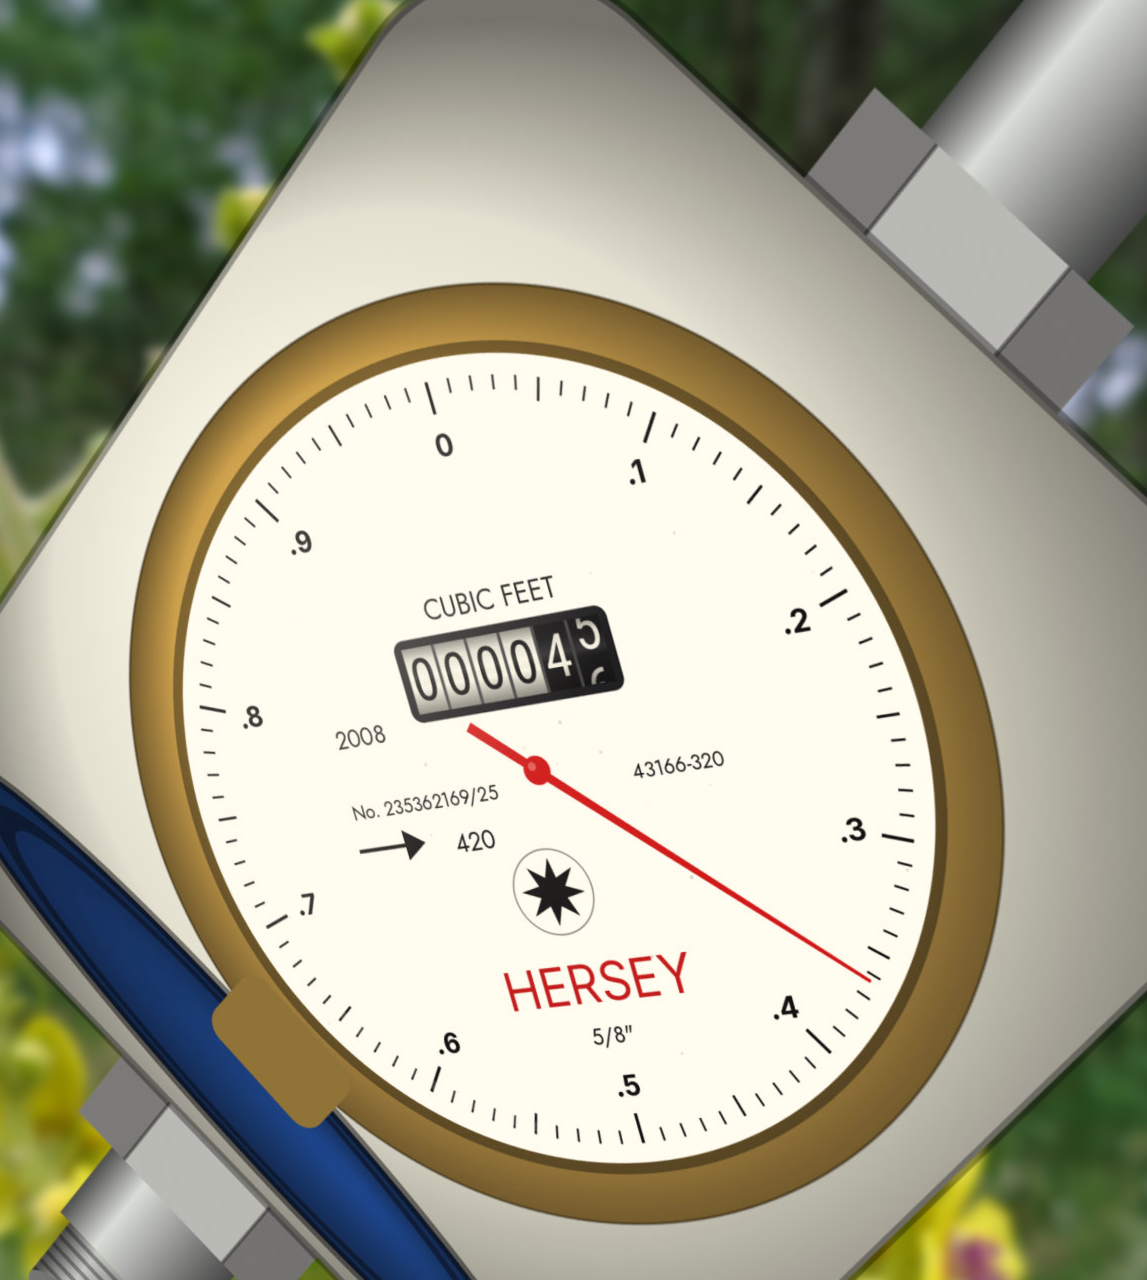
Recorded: 45.36 ft³
